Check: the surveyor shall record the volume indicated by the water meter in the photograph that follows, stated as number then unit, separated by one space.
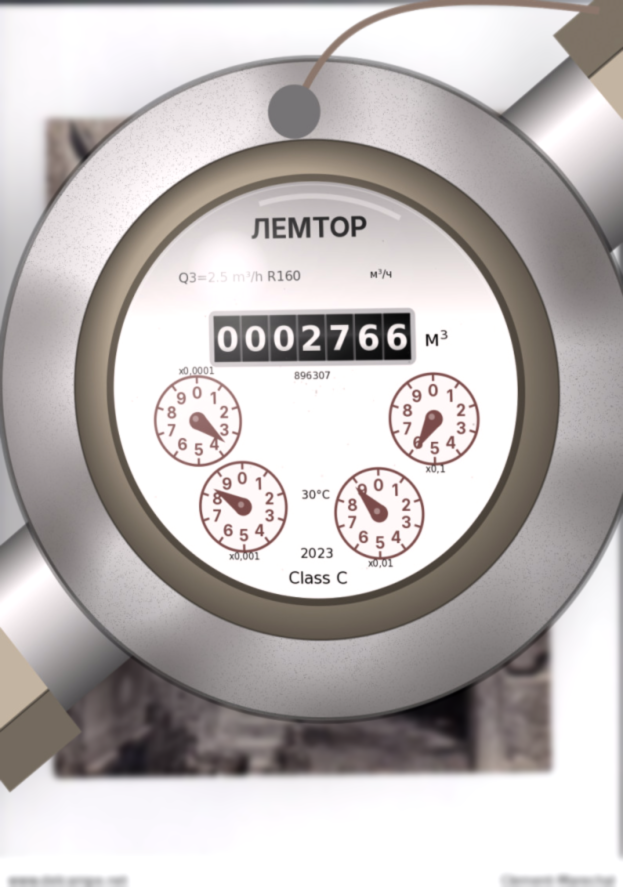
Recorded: 2766.5883 m³
